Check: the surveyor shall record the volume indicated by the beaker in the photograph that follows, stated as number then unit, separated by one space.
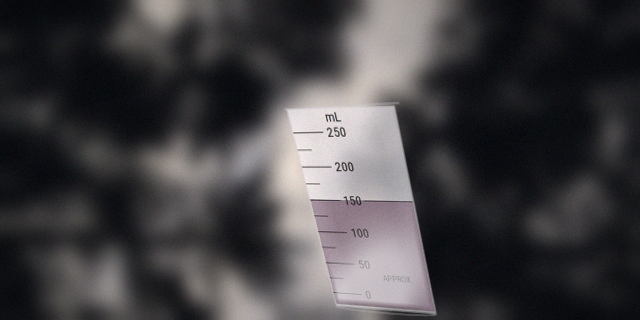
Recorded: 150 mL
